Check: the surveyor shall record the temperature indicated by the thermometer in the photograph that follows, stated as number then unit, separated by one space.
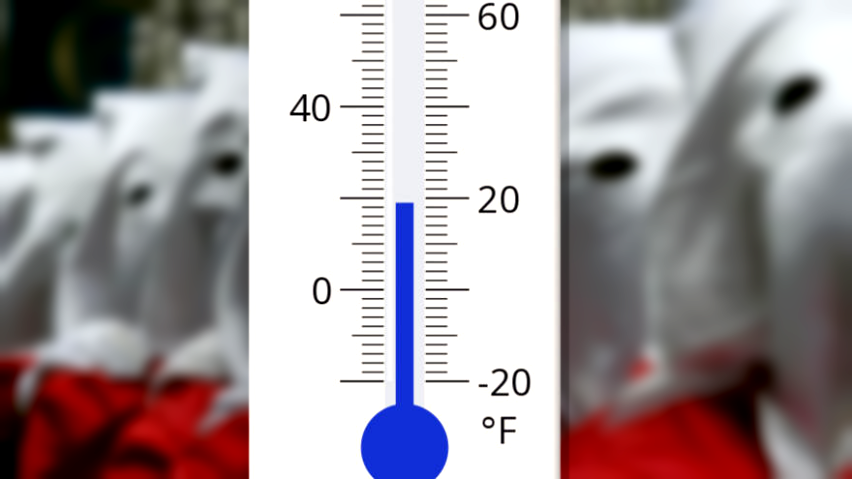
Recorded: 19 °F
